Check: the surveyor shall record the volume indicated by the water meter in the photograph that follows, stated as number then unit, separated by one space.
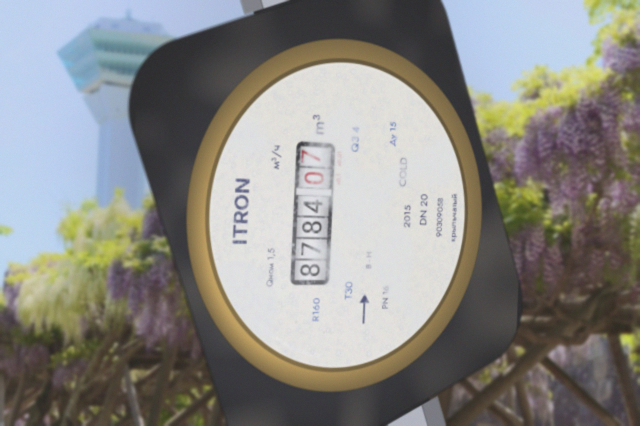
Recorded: 8784.07 m³
